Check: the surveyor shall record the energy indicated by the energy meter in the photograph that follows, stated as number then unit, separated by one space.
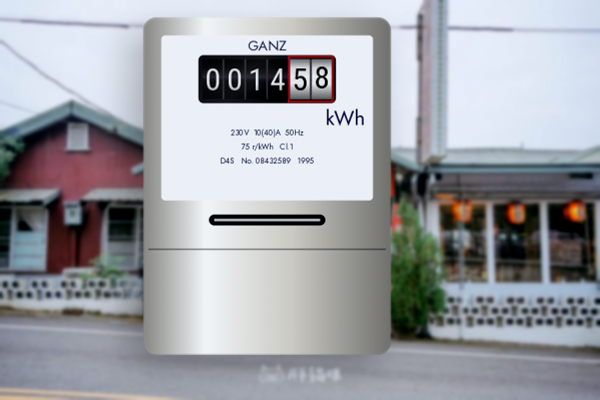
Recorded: 14.58 kWh
